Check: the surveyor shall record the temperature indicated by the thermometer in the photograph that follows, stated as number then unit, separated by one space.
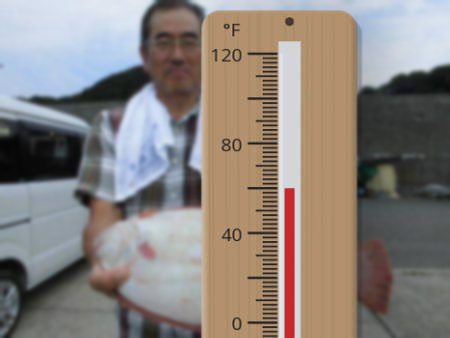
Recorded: 60 °F
